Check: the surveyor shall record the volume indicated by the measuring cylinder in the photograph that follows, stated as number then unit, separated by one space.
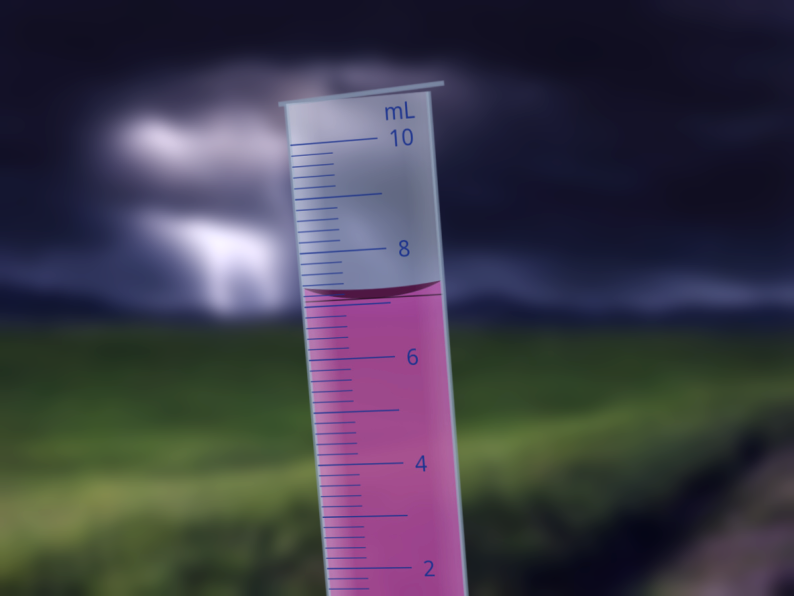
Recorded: 7.1 mL
